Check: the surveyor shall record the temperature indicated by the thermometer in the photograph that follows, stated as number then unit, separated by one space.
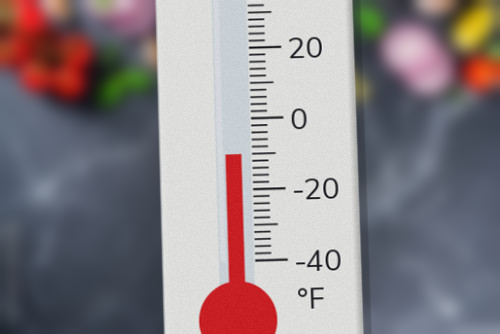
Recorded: -10 °F
